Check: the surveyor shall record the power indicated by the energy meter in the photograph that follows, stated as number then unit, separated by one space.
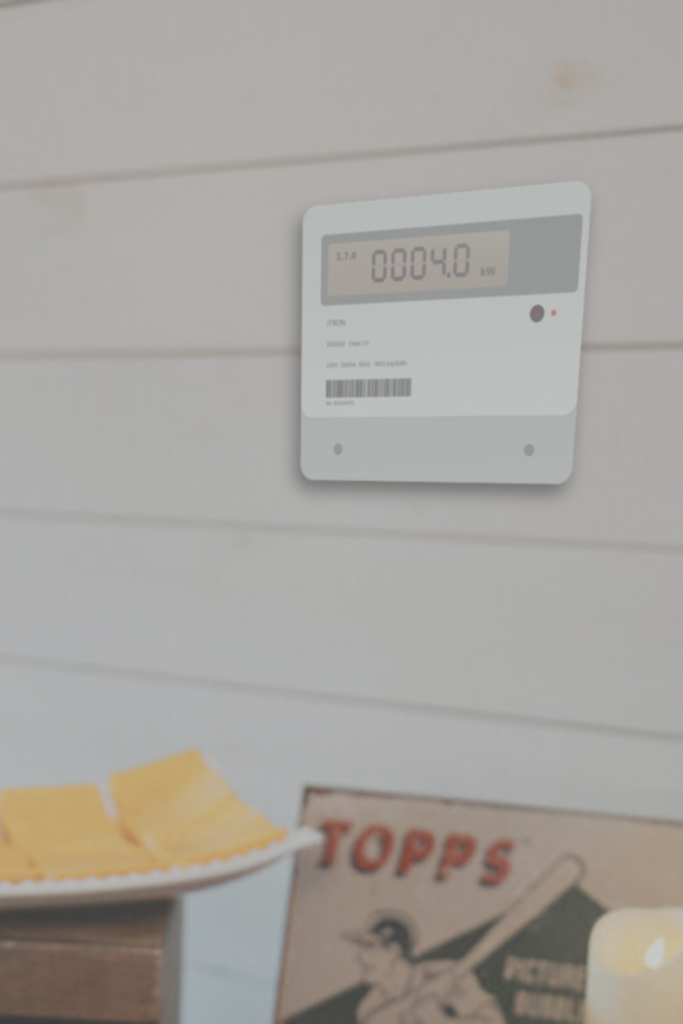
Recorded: 4.0 kW
